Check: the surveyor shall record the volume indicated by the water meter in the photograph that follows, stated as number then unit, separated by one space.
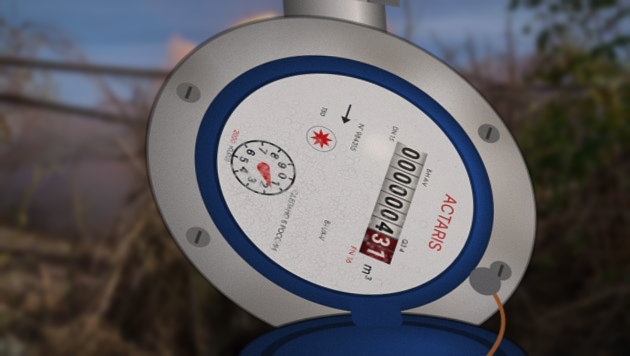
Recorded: 4.311 m³
